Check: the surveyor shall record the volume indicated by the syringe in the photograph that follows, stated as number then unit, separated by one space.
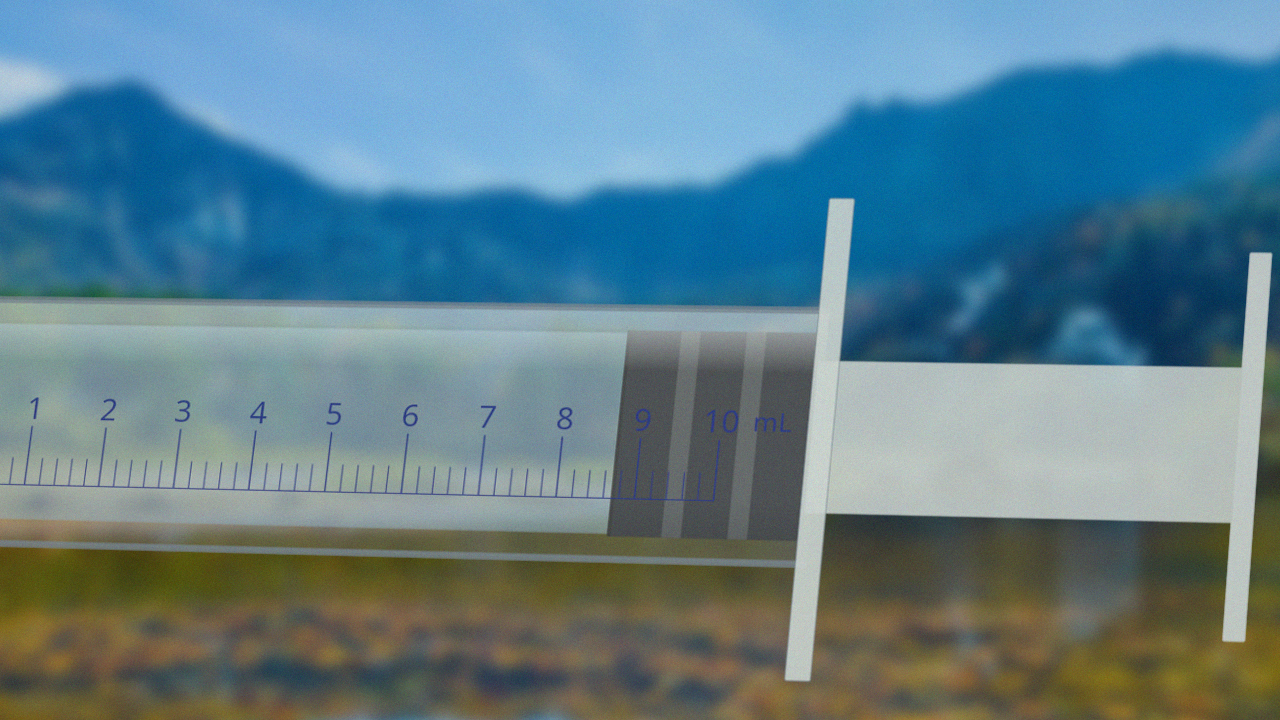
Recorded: 8.7 mL
